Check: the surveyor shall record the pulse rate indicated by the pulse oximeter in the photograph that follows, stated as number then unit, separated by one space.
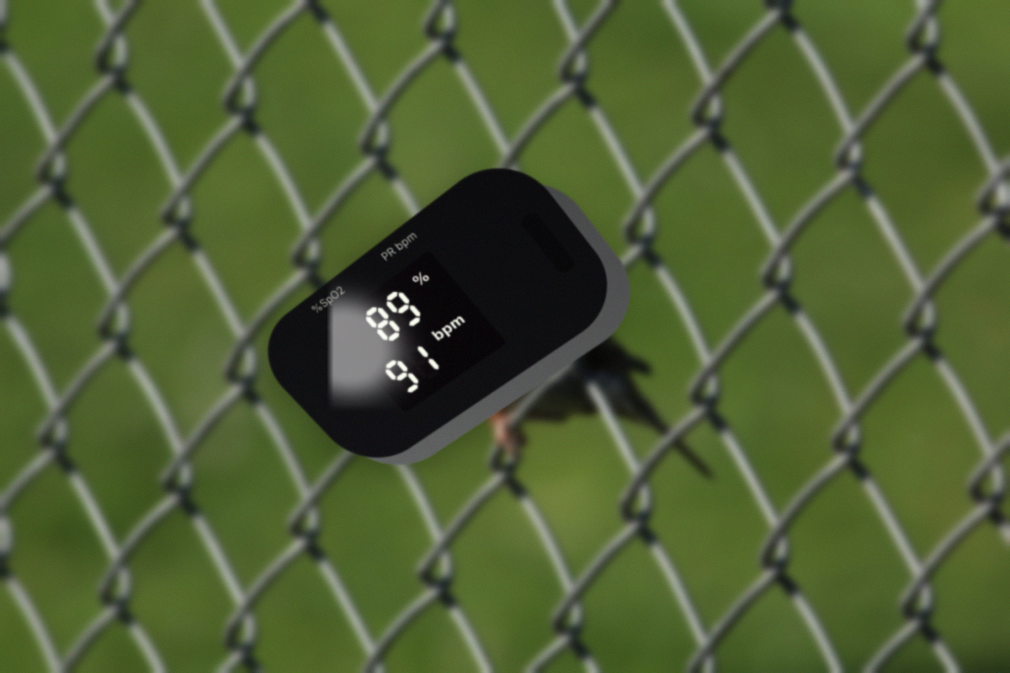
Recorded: 91 bpm
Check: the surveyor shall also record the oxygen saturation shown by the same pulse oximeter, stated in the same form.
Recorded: 89 %
